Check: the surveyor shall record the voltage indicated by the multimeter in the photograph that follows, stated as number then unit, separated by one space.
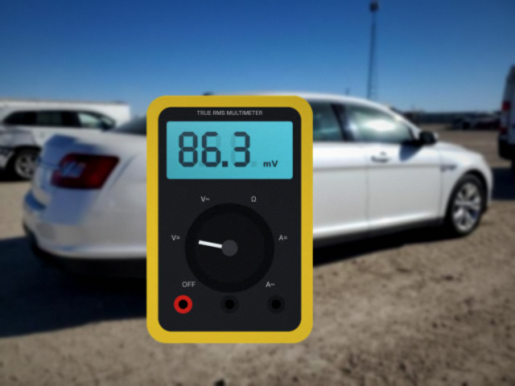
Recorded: 86.3 mV
